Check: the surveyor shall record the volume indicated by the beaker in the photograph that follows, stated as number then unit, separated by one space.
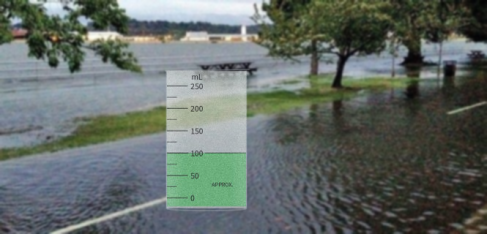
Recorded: 100 mL
